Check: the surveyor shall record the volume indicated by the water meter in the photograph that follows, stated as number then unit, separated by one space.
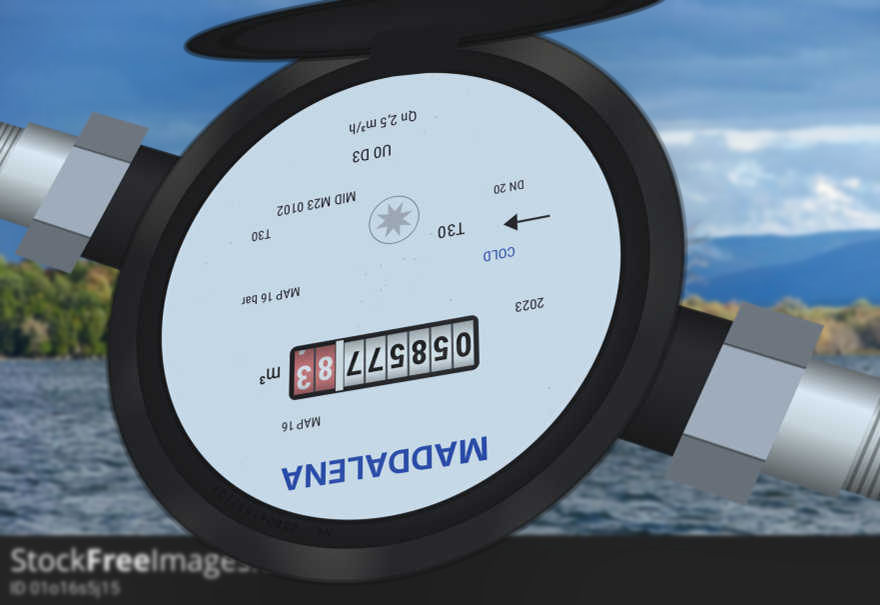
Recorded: 58577.83 m³
